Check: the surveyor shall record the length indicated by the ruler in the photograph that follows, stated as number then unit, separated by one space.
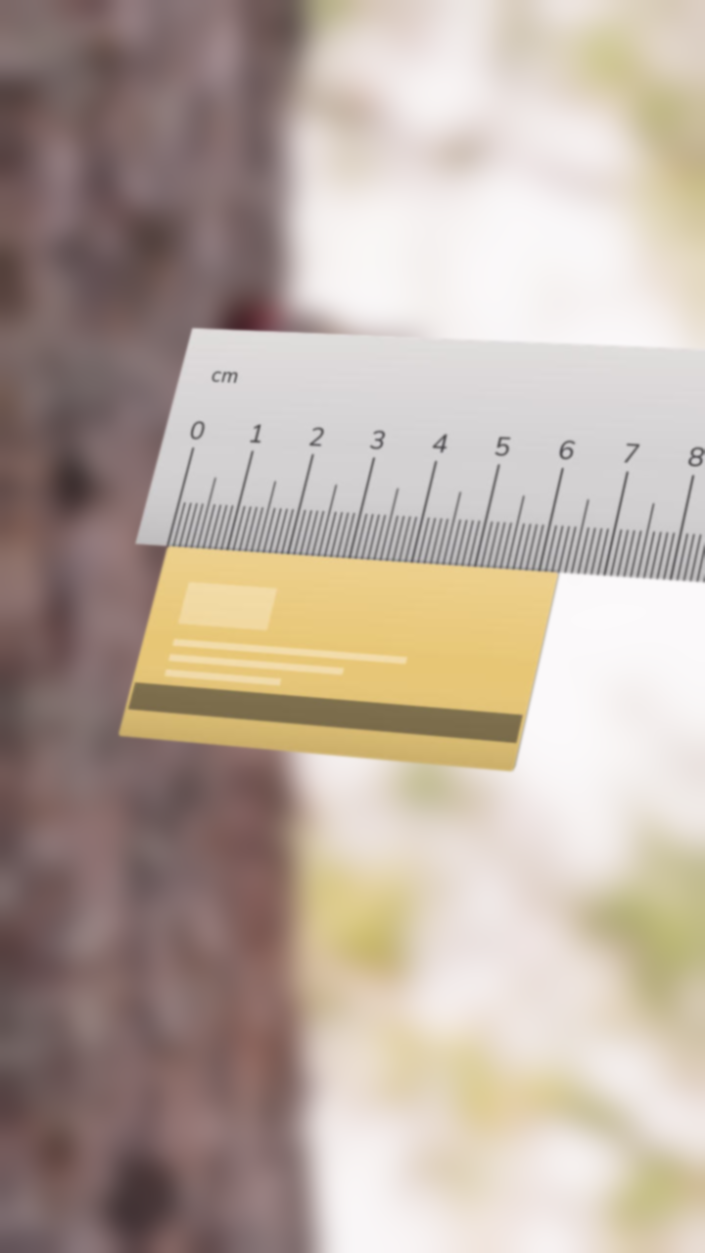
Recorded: 6.3 cm
